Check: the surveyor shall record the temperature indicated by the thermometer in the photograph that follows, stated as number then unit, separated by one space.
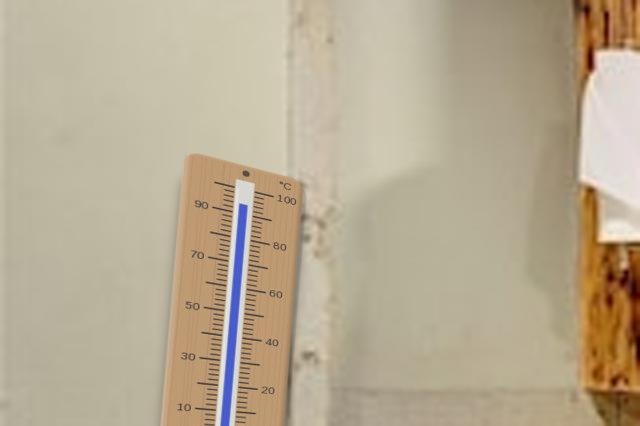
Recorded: 94 °C
